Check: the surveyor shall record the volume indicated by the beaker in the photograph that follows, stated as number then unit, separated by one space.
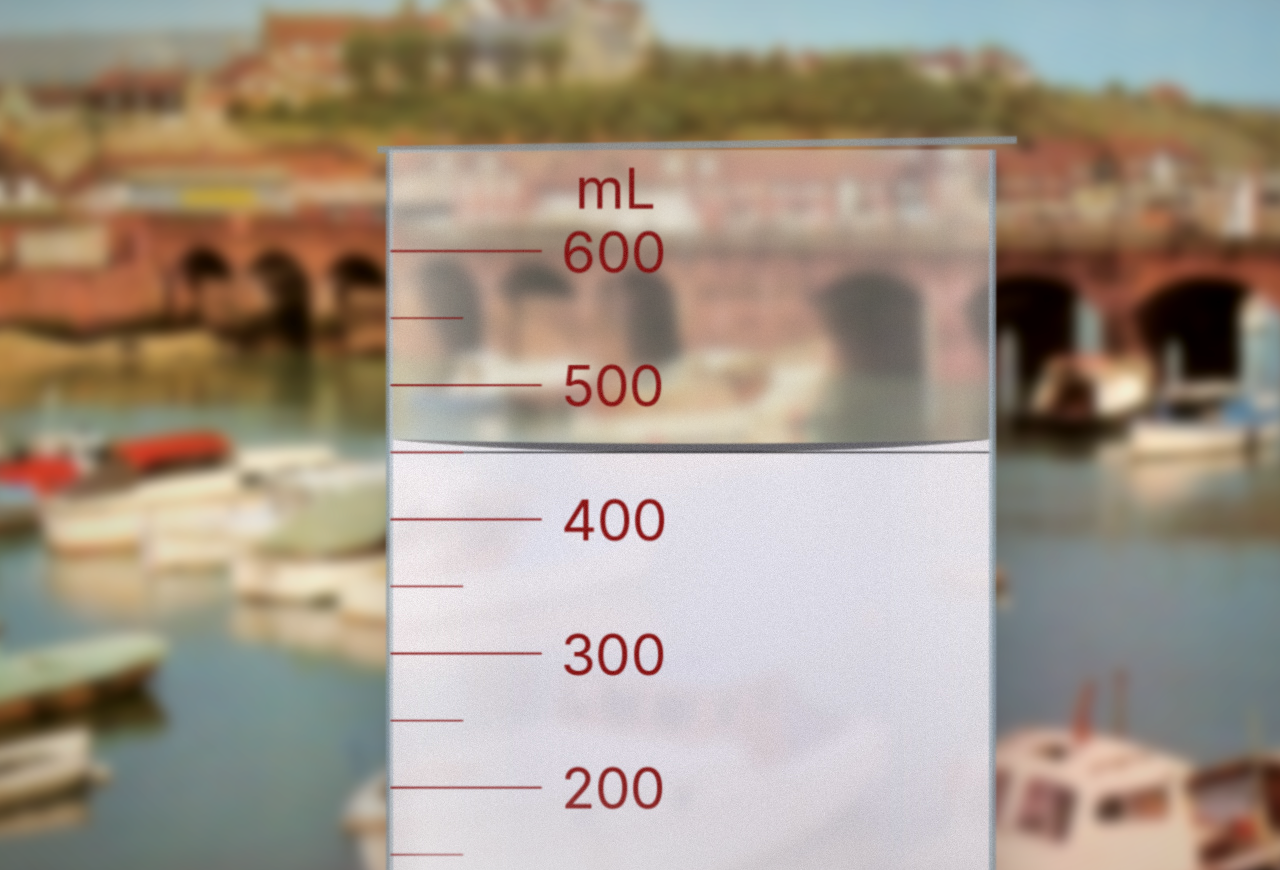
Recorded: 450 mL
